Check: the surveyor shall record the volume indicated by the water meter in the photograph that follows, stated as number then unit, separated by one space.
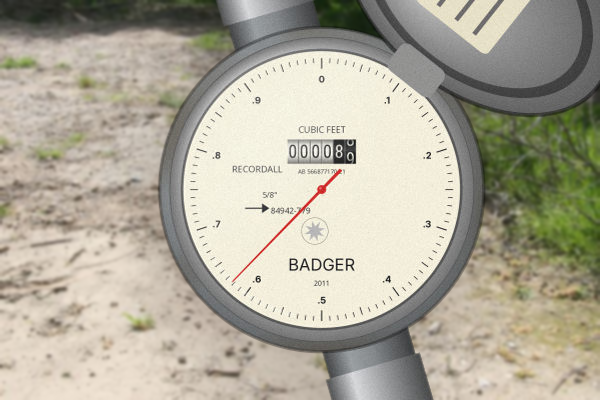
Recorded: 88.62 ft³
